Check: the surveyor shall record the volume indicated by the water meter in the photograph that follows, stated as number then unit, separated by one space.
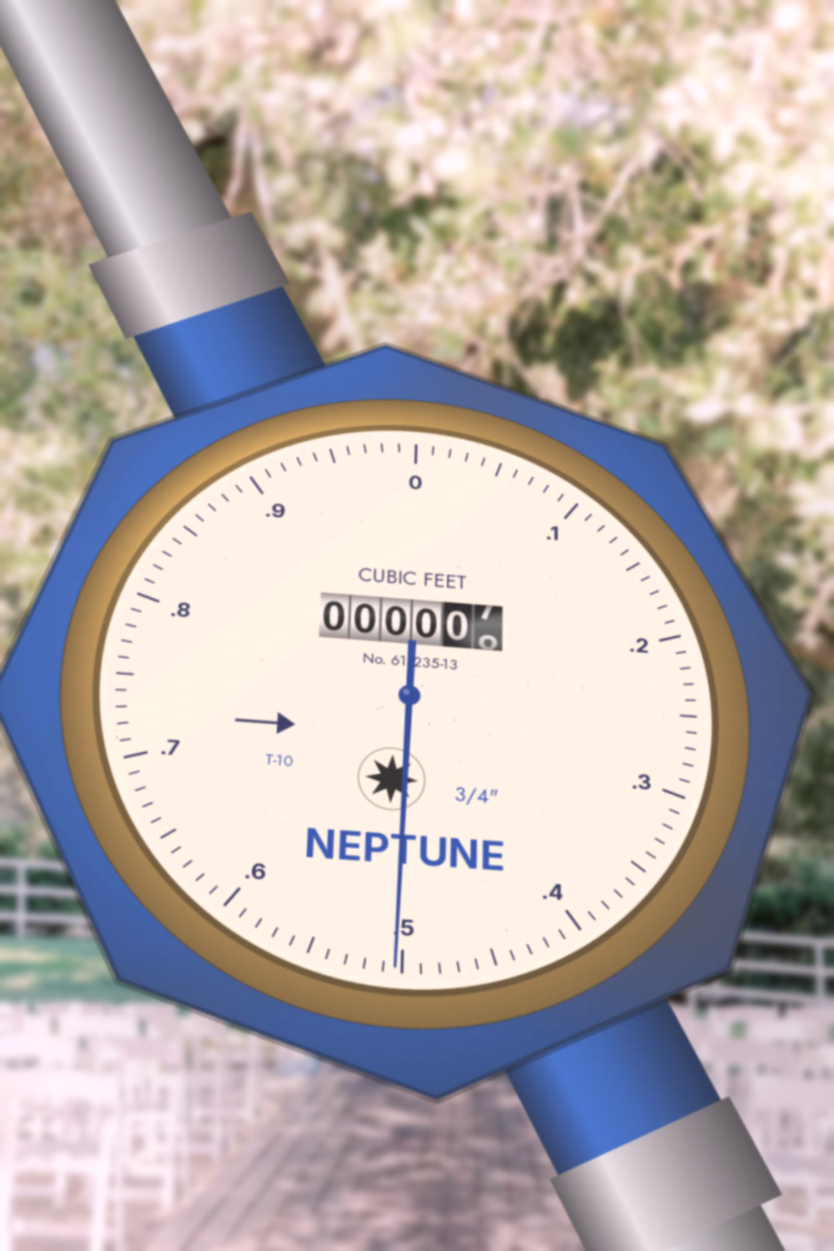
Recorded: 7.50 ft³
